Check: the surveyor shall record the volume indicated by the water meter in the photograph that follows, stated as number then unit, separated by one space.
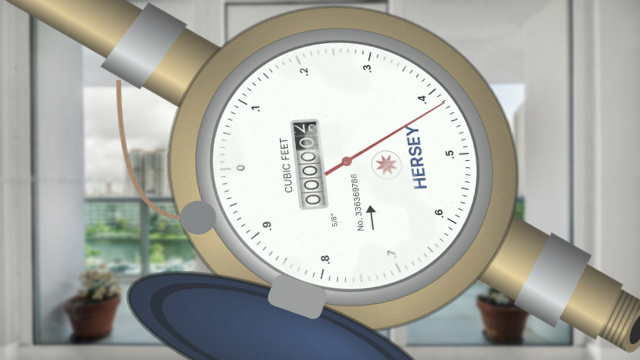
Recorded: 2.42 ft³
